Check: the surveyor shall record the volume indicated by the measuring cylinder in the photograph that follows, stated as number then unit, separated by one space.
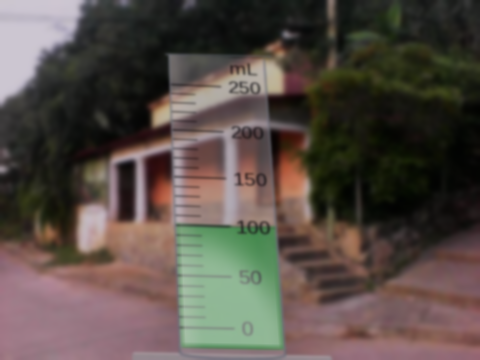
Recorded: 100 mL
